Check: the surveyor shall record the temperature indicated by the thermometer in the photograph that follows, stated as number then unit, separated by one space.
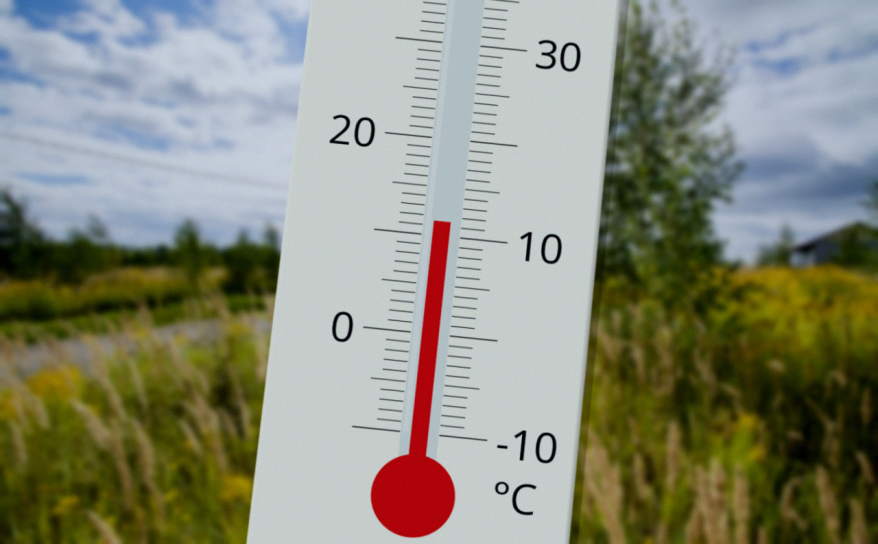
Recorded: 11.5 °C
